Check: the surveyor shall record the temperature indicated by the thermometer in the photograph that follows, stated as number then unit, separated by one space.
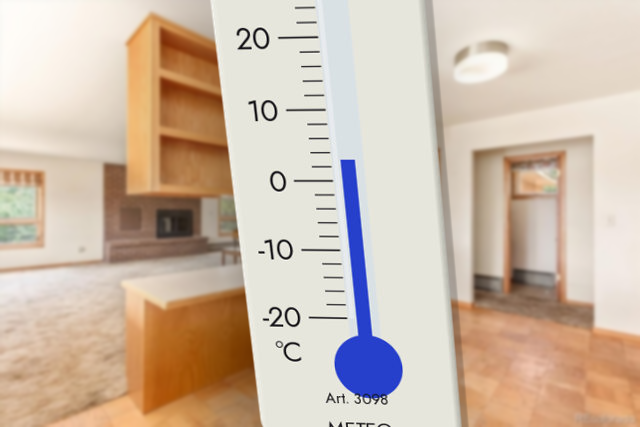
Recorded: 3 °C
